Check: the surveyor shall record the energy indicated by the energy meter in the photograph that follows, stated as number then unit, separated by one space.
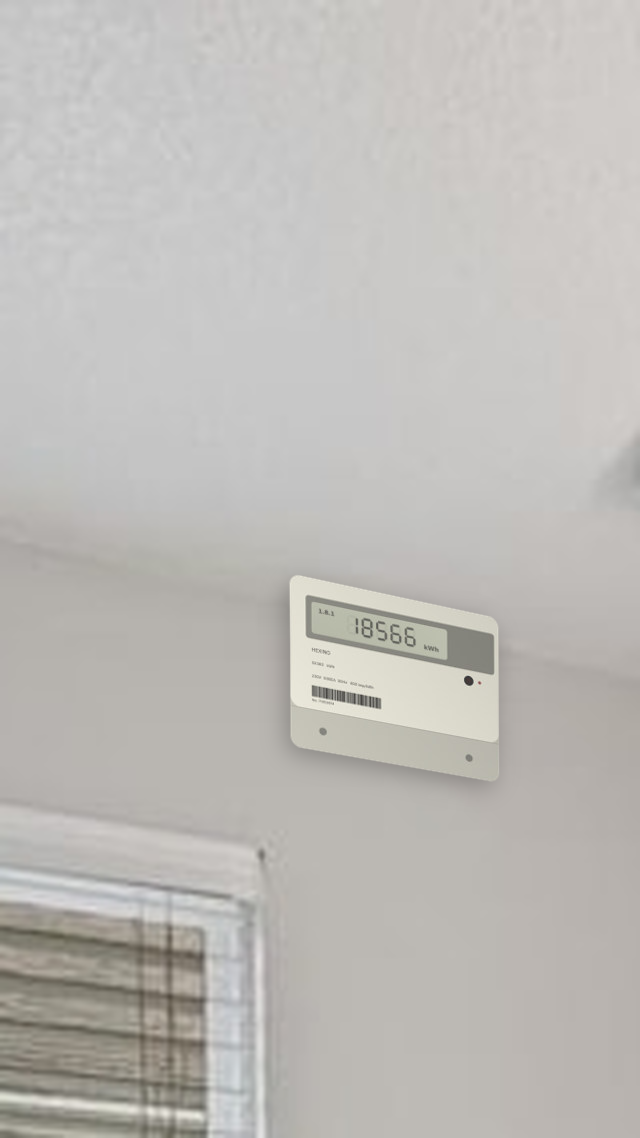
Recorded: 18566 kWh
